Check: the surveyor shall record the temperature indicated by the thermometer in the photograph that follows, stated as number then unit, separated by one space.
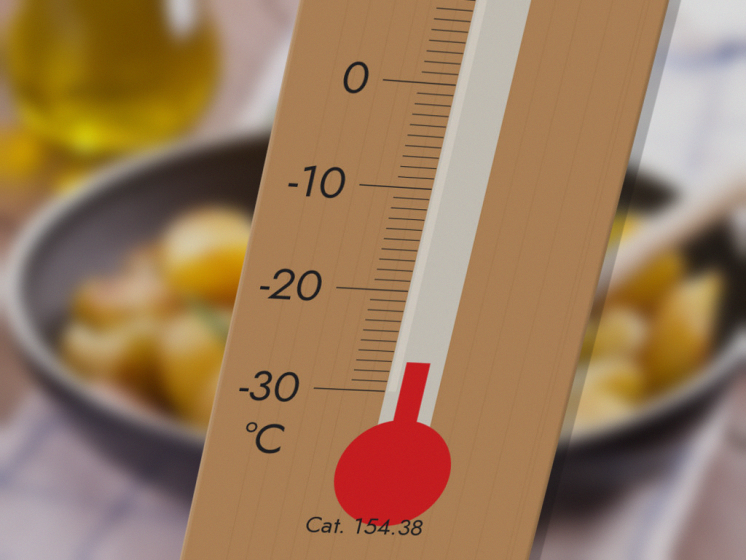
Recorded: -27 °C
